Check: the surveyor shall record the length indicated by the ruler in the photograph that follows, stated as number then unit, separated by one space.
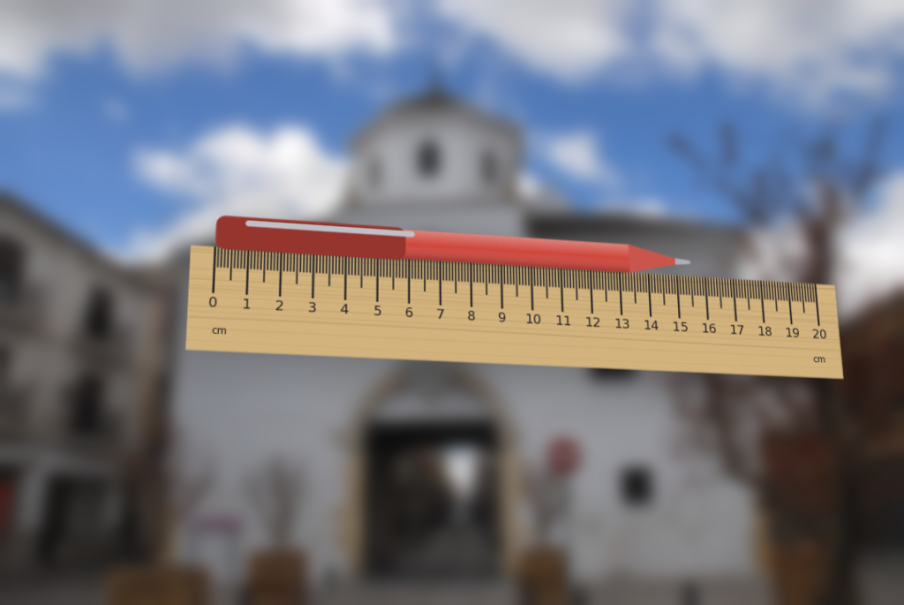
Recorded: 15.5 cm
